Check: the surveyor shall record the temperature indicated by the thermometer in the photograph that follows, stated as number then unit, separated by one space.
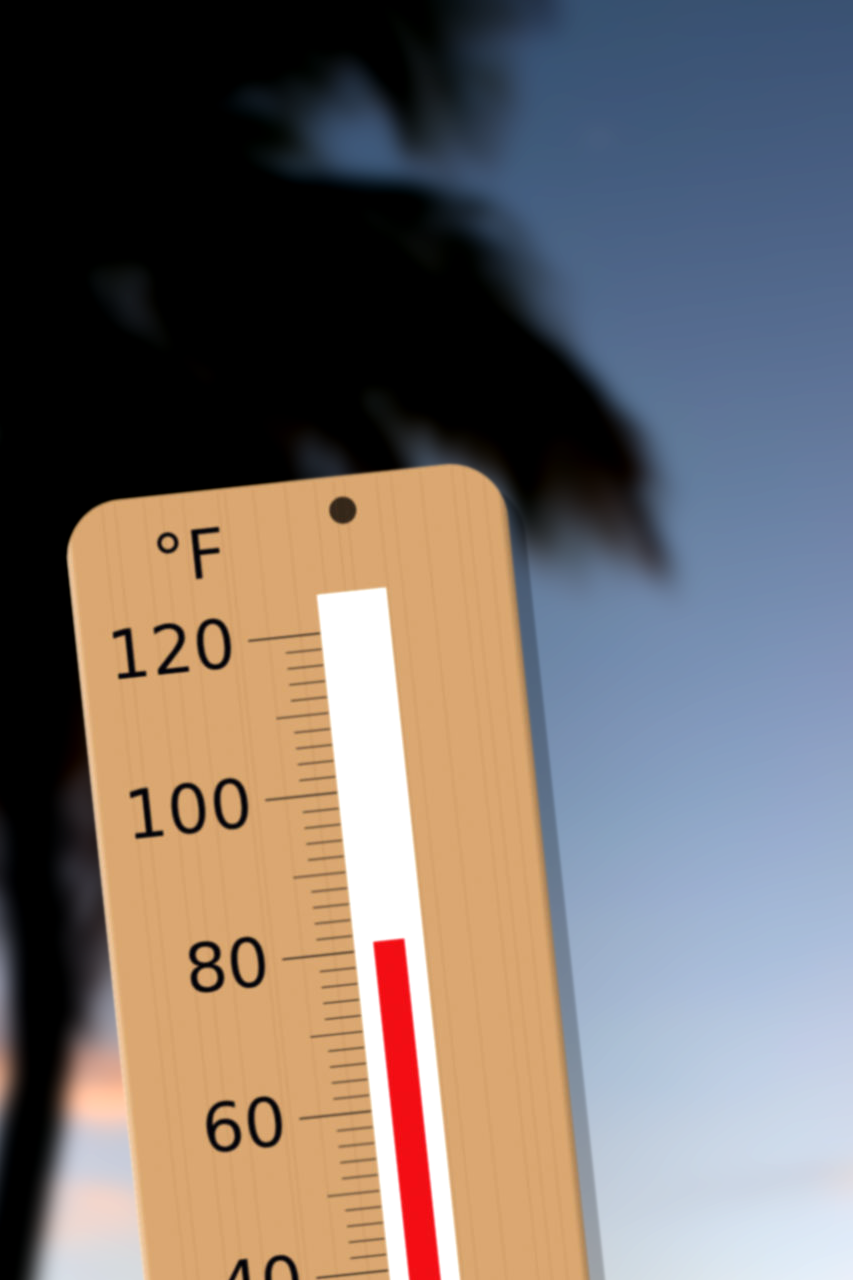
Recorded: 81 °F
